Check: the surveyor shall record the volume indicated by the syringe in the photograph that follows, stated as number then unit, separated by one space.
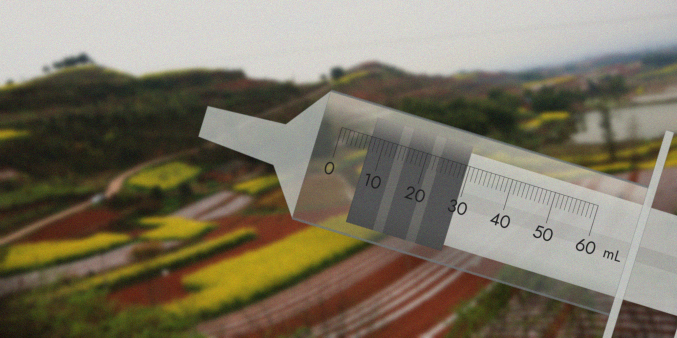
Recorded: 7 mL
